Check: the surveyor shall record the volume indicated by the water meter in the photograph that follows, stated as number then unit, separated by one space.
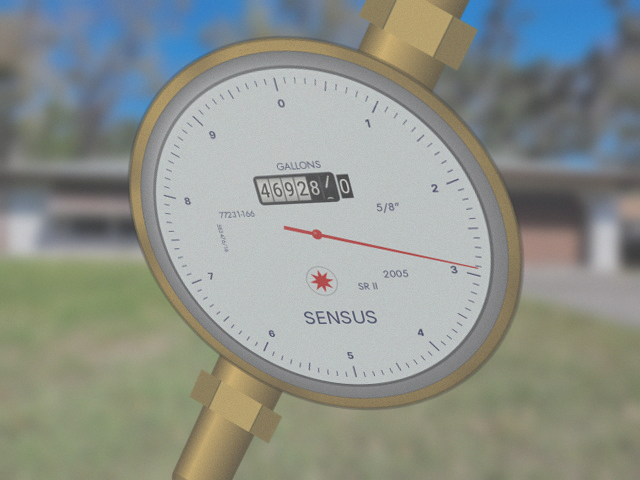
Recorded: 4692872.9 gal
